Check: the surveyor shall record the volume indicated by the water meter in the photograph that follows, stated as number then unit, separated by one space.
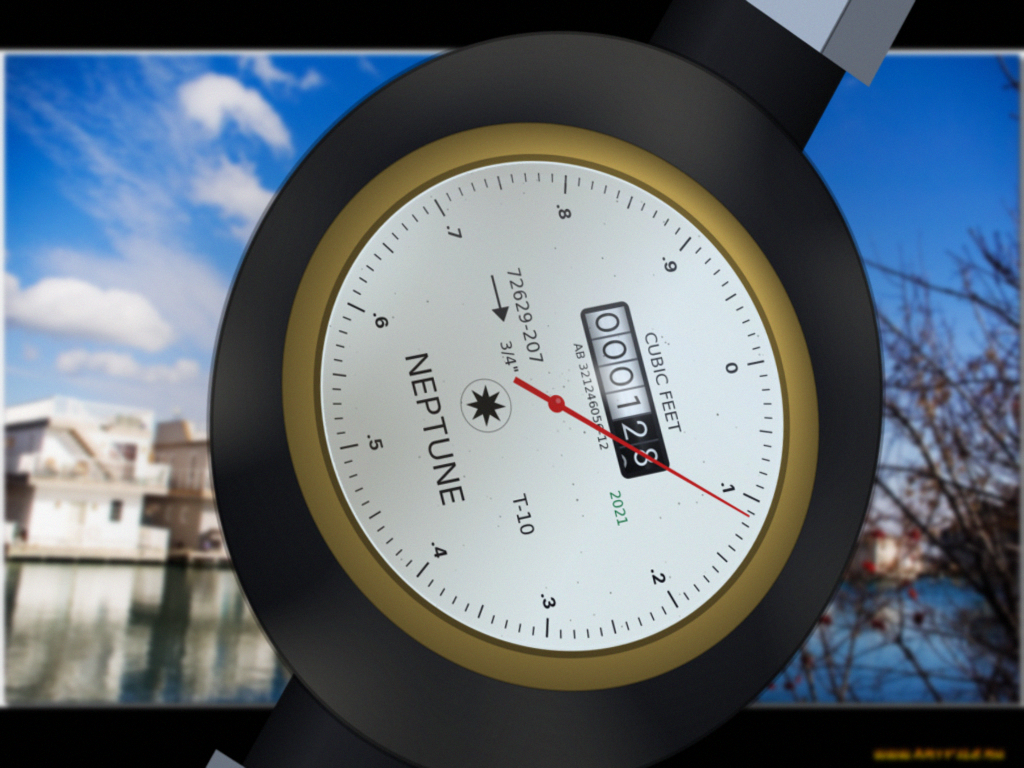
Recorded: 128.11 ft³
